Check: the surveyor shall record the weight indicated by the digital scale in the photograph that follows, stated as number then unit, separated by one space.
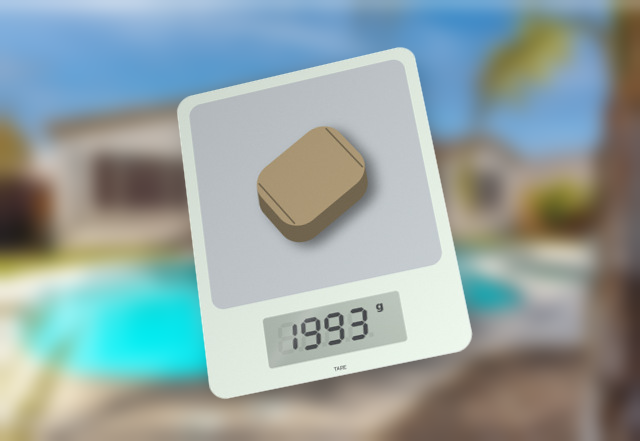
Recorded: 1993 g
